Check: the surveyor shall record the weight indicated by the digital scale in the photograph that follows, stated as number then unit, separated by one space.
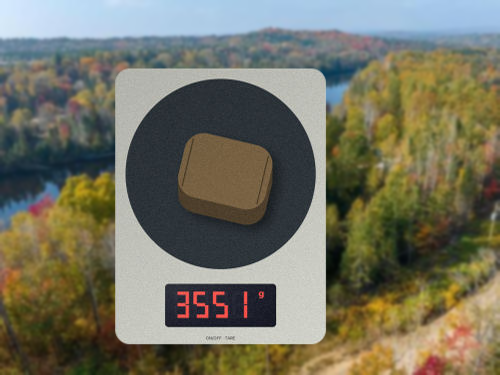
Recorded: 3551 g
